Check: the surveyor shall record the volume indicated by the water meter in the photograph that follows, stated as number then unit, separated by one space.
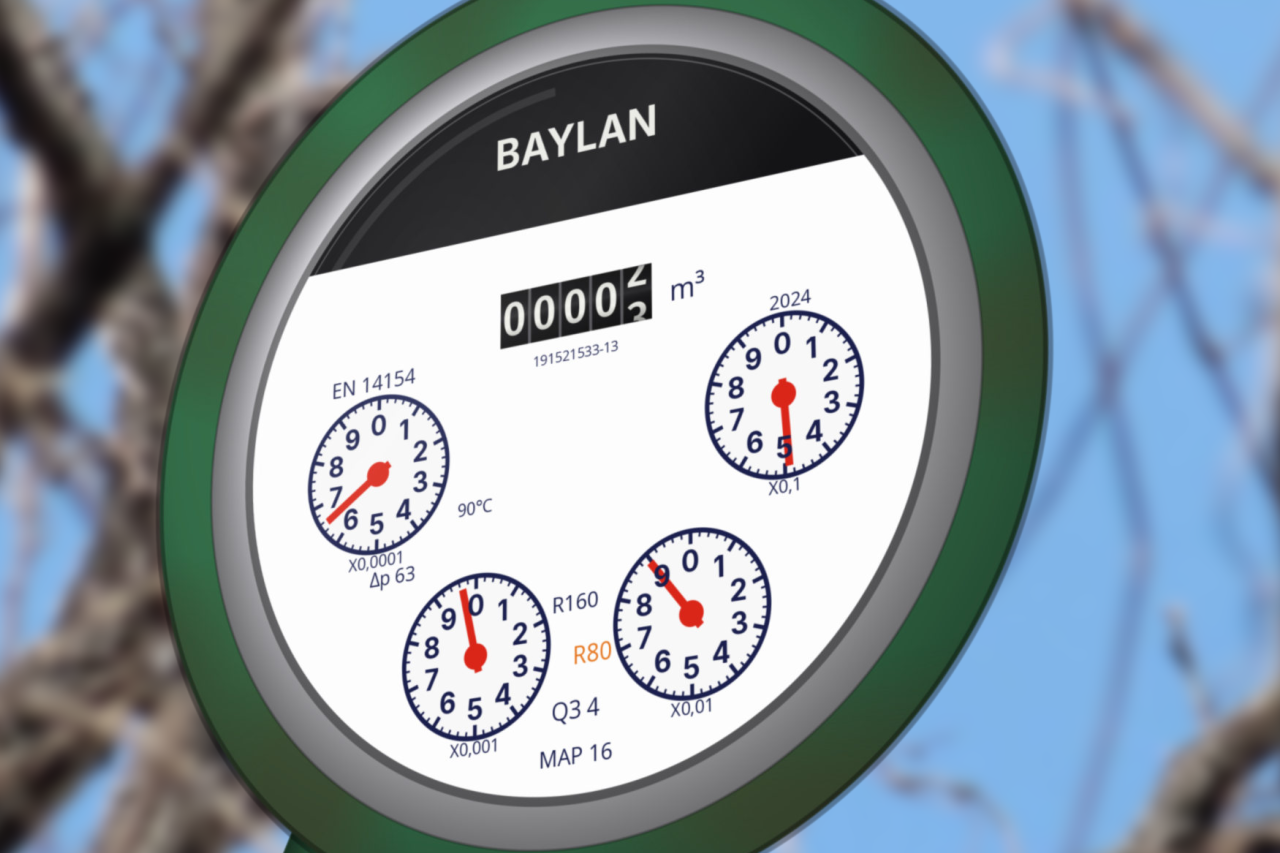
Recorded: 2.4896 m³
